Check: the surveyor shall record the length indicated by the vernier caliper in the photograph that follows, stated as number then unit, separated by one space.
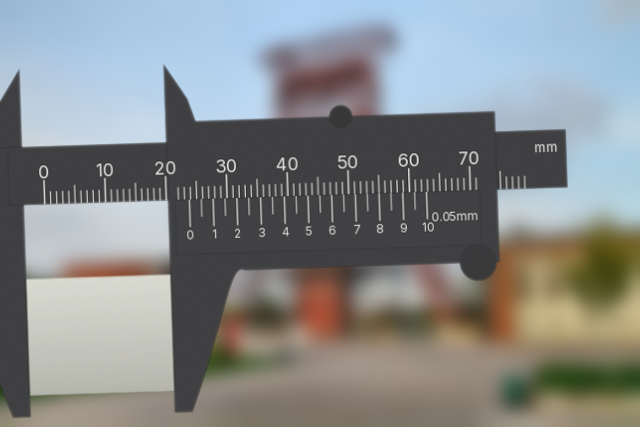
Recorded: 23.8 mm
